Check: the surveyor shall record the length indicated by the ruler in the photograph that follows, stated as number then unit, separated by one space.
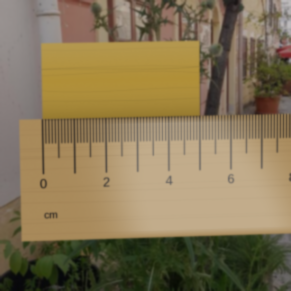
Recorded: 5 cm
